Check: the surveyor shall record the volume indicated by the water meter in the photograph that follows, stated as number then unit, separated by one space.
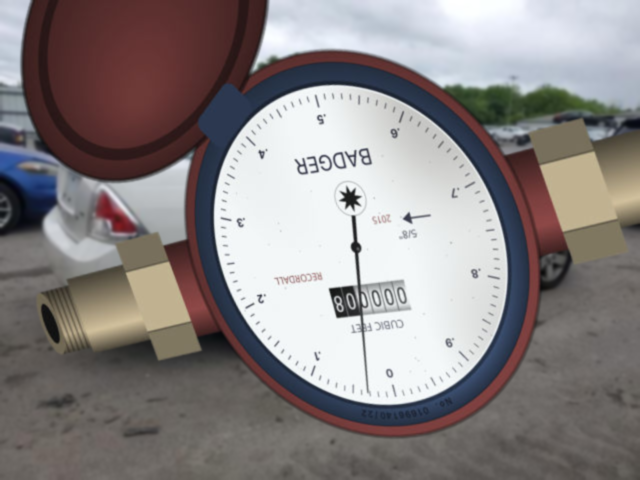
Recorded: 8.03 ft³
